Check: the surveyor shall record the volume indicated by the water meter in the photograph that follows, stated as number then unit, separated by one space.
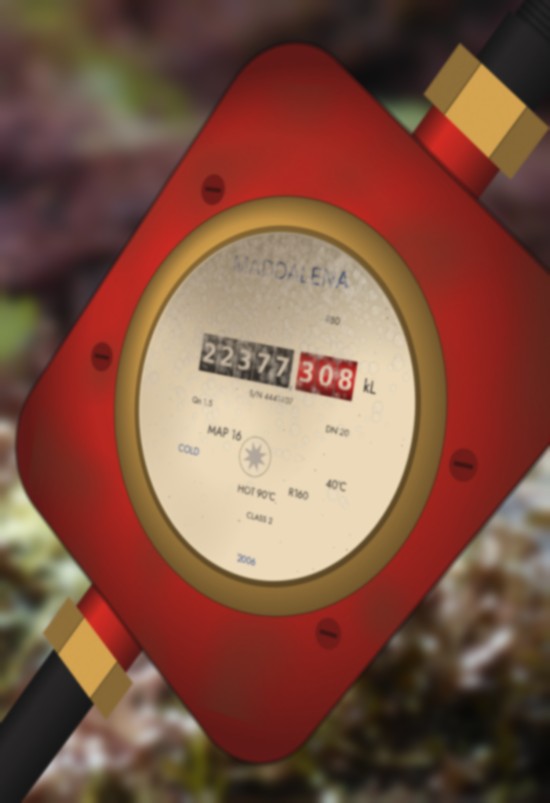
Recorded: 22377.308 kL
